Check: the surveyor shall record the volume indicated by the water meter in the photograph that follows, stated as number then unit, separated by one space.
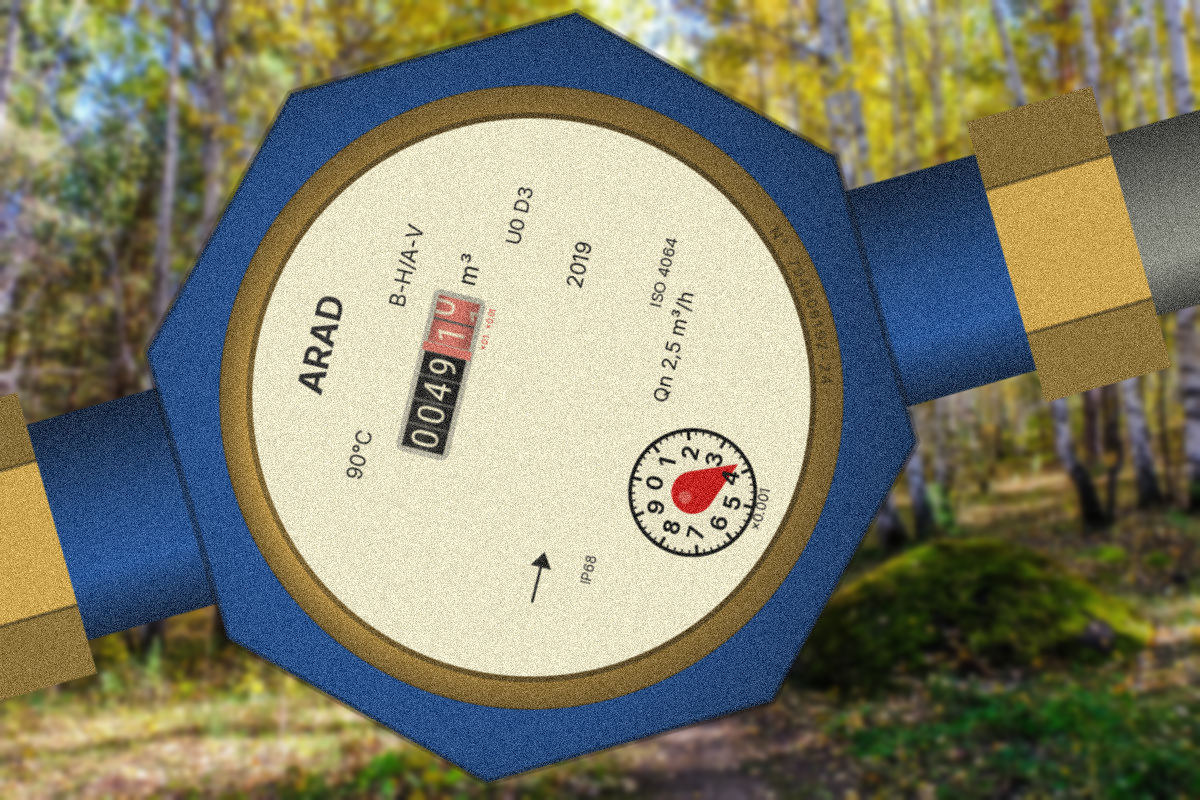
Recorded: 49.103 m³
